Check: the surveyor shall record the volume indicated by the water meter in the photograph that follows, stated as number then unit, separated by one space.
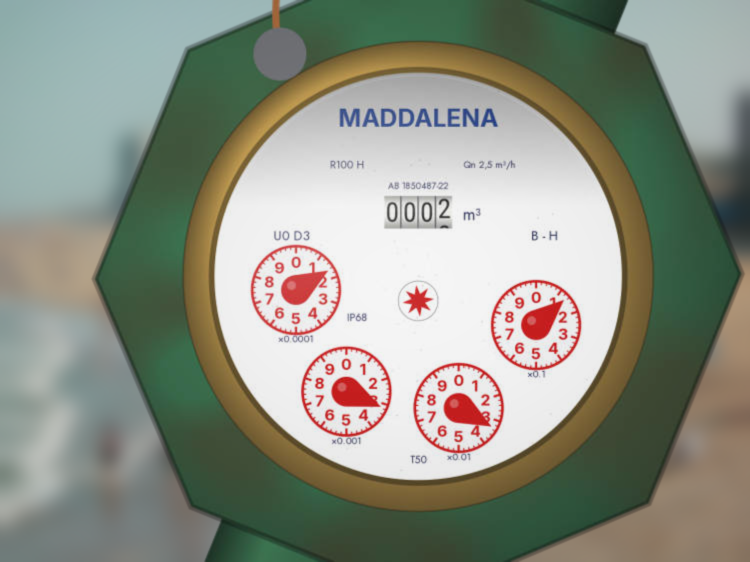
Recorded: 2.1331 m³
